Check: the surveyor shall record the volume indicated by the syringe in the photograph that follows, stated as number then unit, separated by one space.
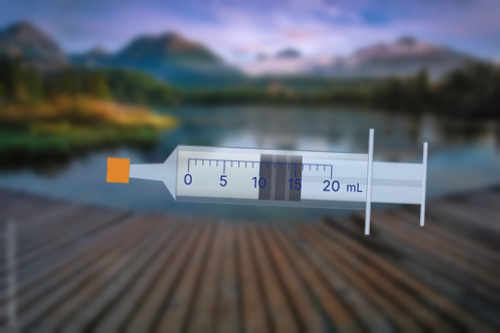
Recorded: 10 mL
